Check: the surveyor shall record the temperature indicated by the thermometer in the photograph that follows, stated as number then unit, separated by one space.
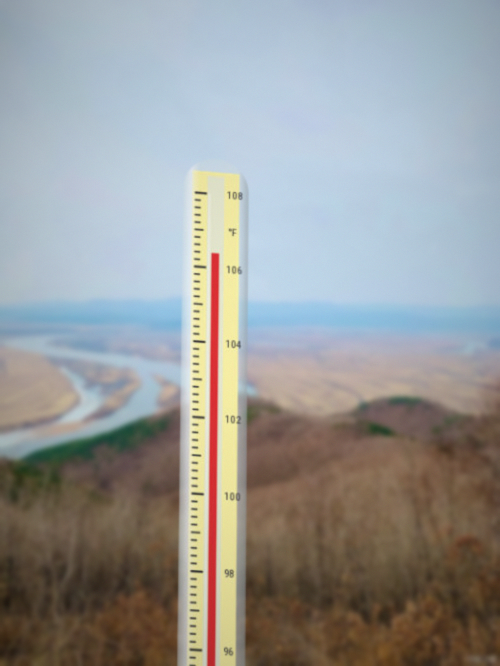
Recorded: 106.4 °F
